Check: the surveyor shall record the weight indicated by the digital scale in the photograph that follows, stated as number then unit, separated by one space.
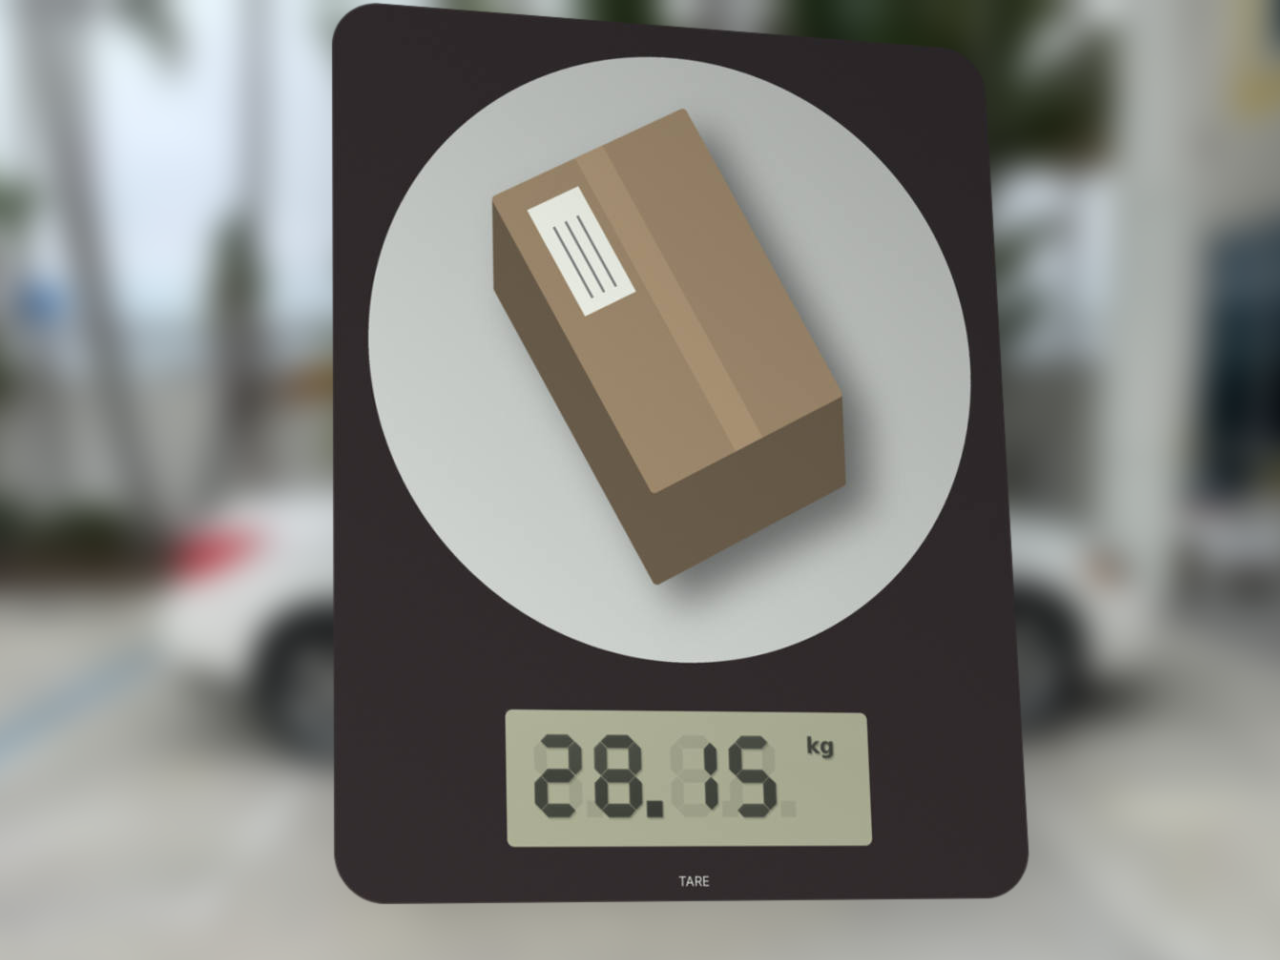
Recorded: 28.15 kg
